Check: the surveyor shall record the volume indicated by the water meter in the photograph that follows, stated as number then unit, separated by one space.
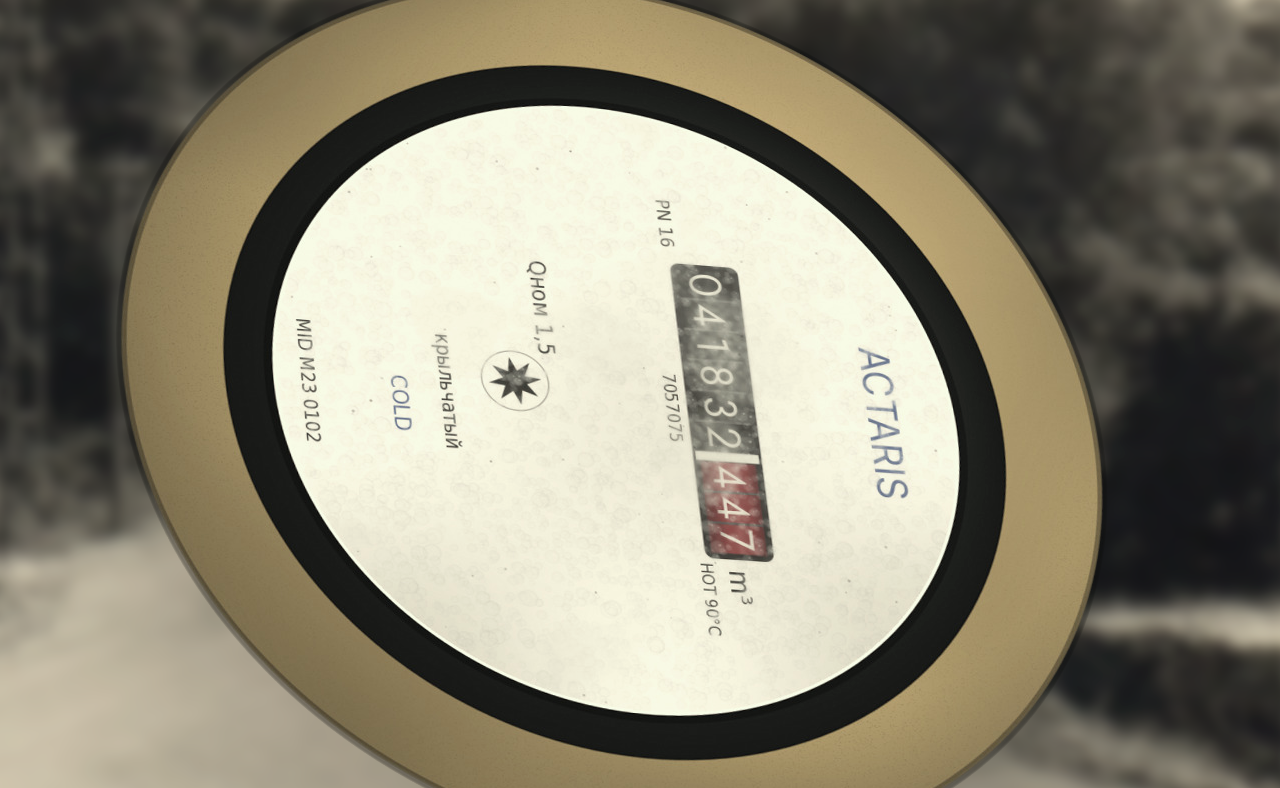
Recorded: 41832.447 m³
